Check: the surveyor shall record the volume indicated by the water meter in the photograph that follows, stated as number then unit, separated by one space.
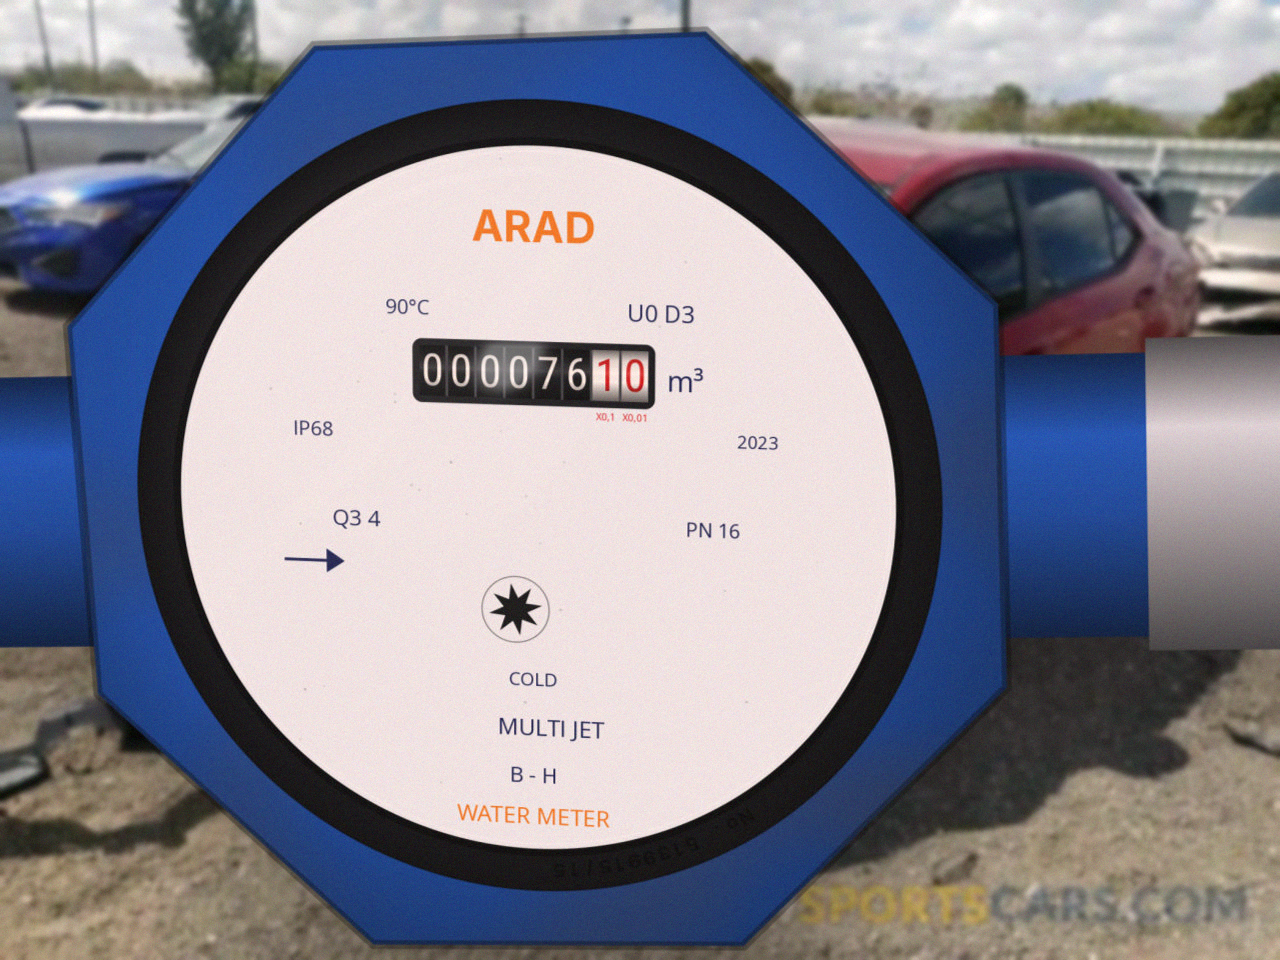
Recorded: 76.10 m³
